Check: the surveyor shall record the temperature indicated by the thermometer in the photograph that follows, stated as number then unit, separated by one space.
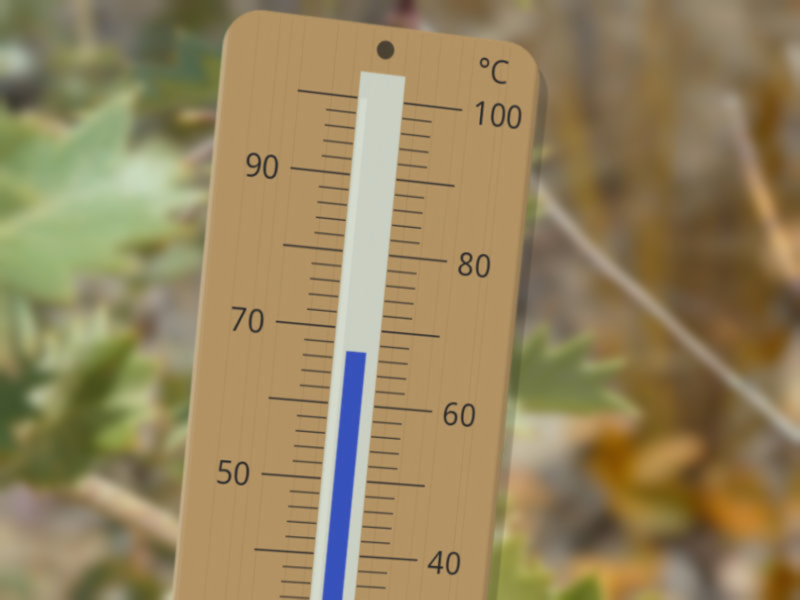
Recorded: 67 °C
